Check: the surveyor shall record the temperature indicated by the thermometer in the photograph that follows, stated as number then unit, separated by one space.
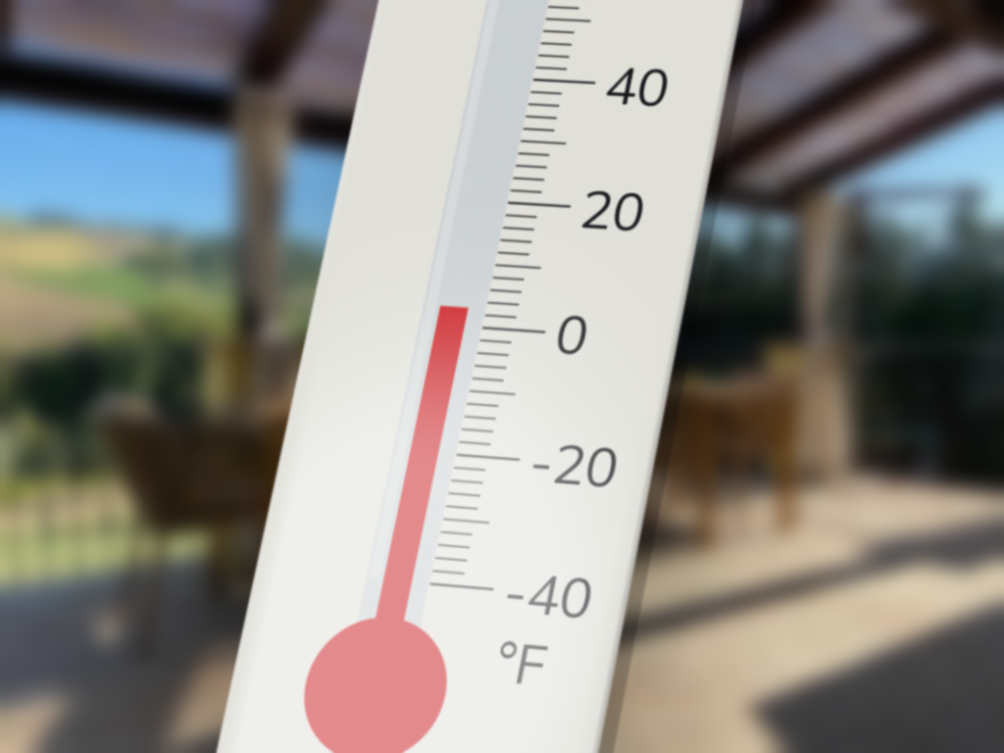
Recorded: 3 °F
